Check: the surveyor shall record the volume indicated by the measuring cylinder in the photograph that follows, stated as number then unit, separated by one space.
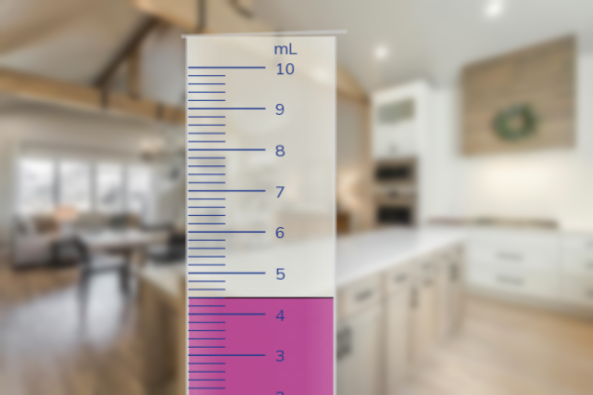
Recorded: 4.4 mL
